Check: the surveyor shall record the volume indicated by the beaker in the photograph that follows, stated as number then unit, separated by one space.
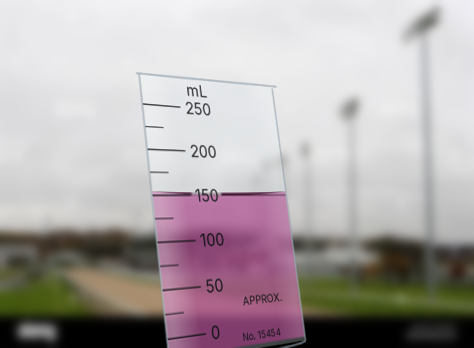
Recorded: 150 mL
